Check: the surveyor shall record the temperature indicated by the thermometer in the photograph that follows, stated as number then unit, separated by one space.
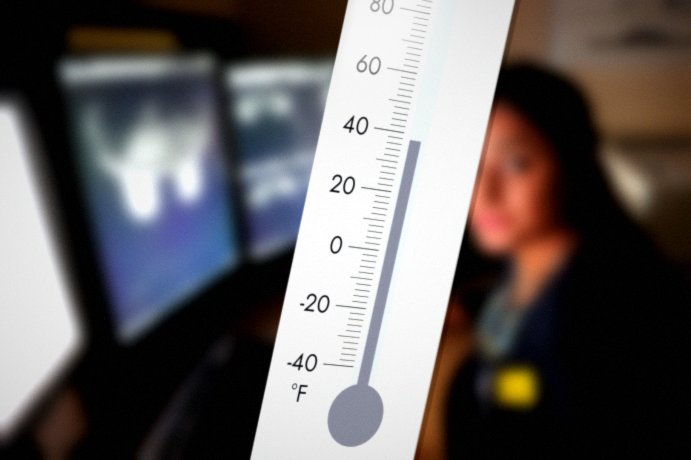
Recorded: 38 °F
